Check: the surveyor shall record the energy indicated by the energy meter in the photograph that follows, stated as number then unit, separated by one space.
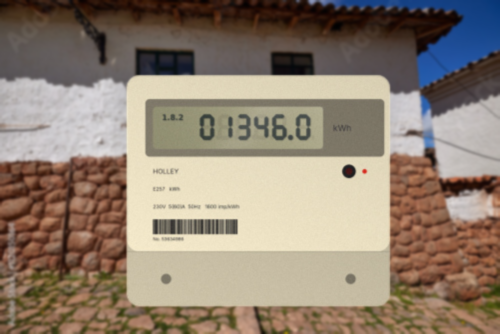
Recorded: 1346.0 kWh
